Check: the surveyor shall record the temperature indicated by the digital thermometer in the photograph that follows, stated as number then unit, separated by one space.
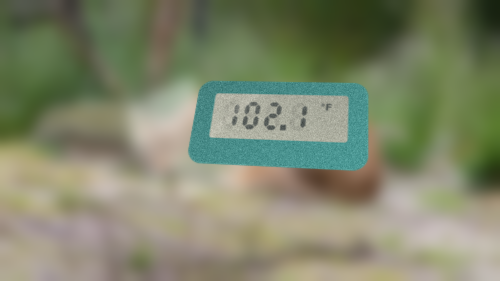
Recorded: 102.1 °F
